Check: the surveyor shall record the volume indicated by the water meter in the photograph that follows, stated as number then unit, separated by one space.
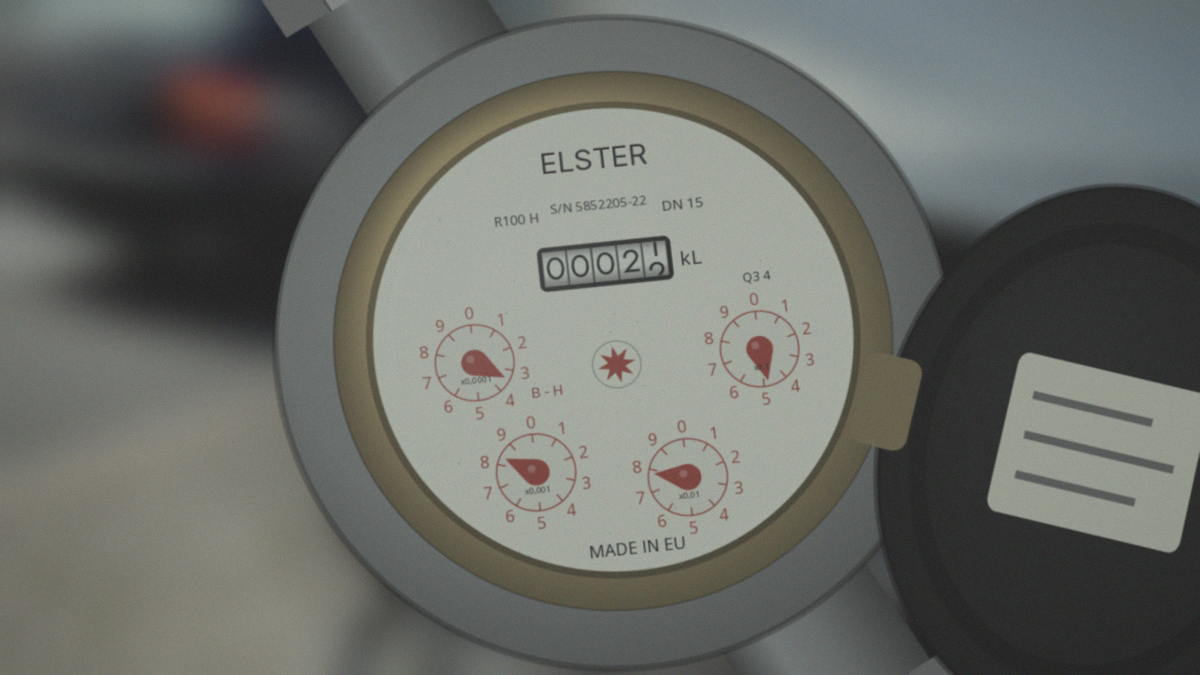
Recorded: 21.4783 kL
